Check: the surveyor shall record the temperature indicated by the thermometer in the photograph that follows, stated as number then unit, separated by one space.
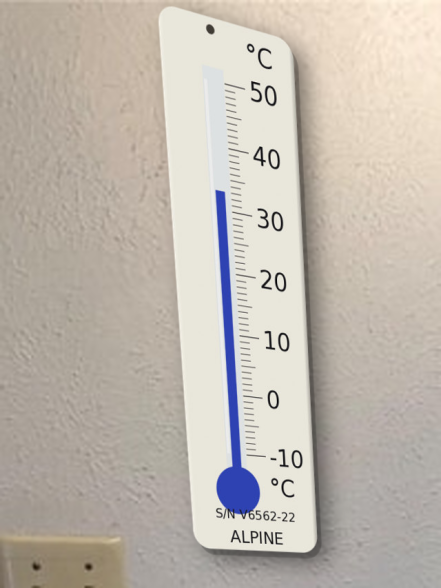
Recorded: 33 °C
